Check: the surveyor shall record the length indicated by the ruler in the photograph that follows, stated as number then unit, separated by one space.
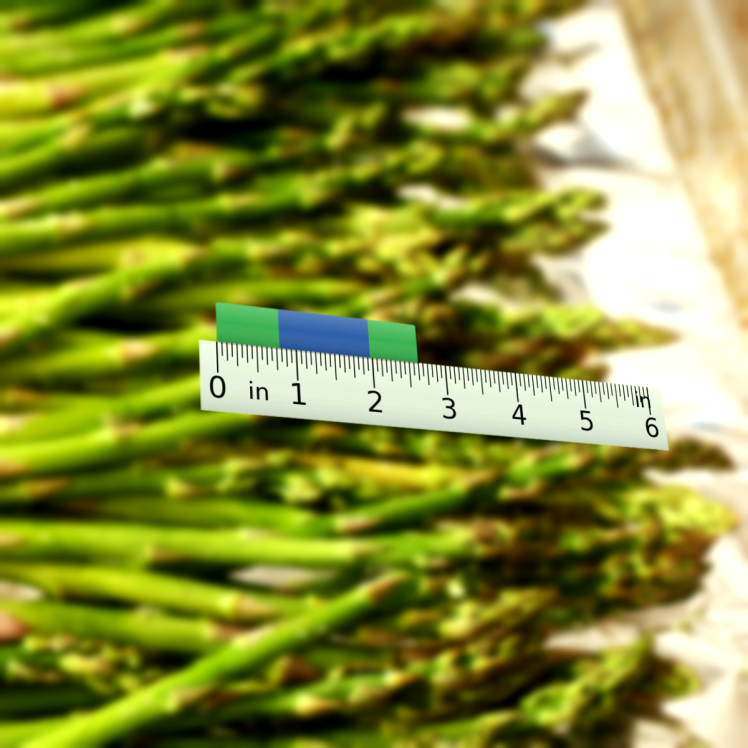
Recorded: 2.625 in
